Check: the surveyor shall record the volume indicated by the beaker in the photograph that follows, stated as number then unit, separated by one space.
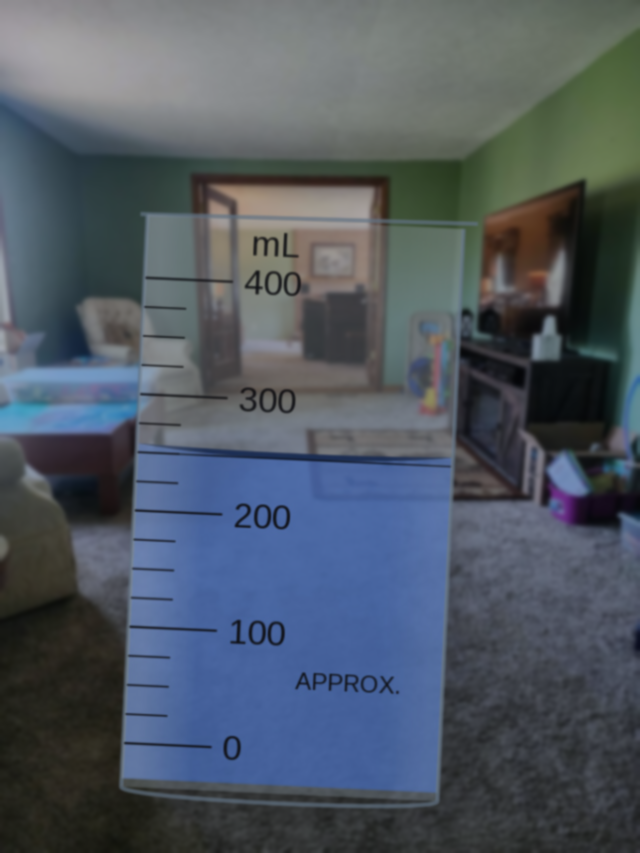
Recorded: 250 mL
